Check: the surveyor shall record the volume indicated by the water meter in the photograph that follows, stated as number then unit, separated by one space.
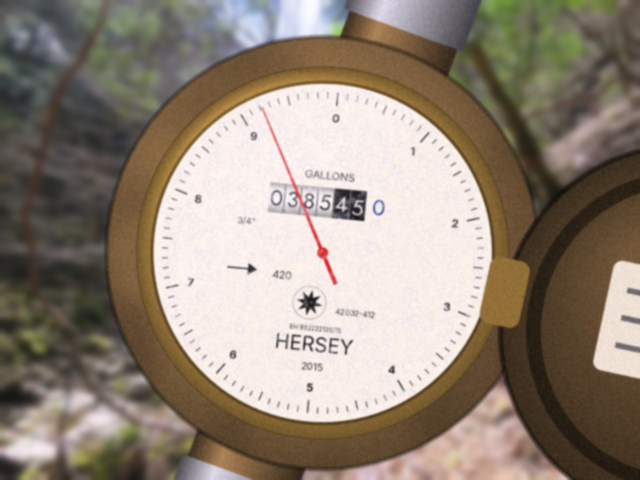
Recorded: 385449.2 gal
